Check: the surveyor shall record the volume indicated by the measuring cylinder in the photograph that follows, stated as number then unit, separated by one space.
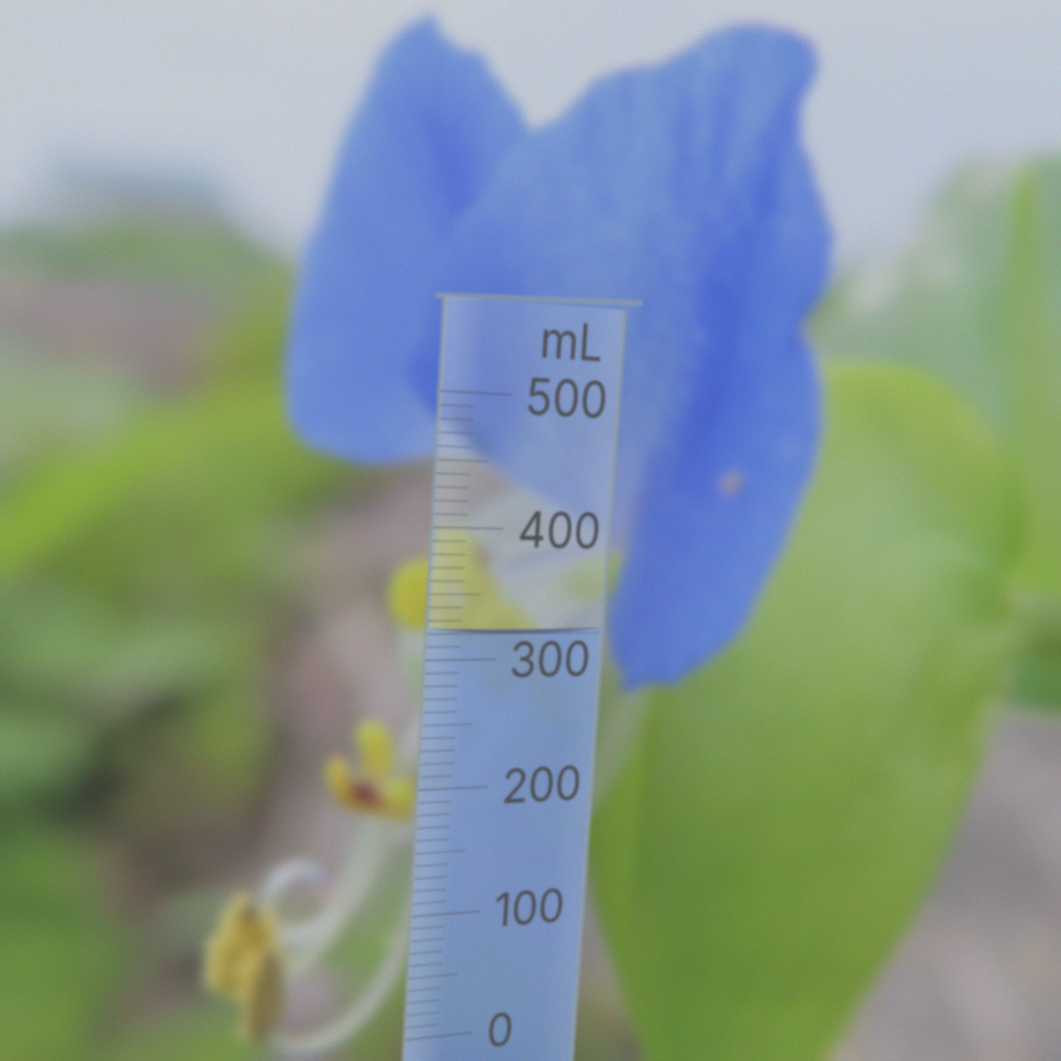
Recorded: 320 mL
